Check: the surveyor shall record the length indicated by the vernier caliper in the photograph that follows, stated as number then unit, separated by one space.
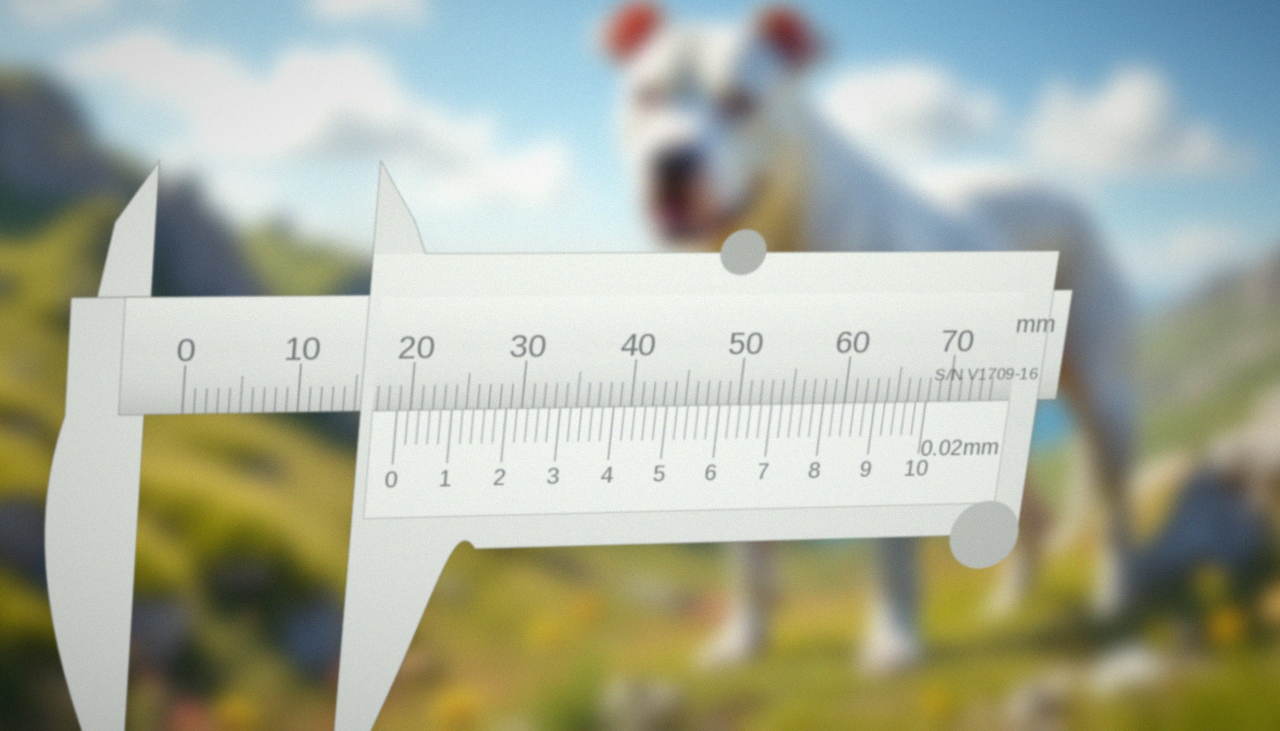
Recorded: 18.8 mm
